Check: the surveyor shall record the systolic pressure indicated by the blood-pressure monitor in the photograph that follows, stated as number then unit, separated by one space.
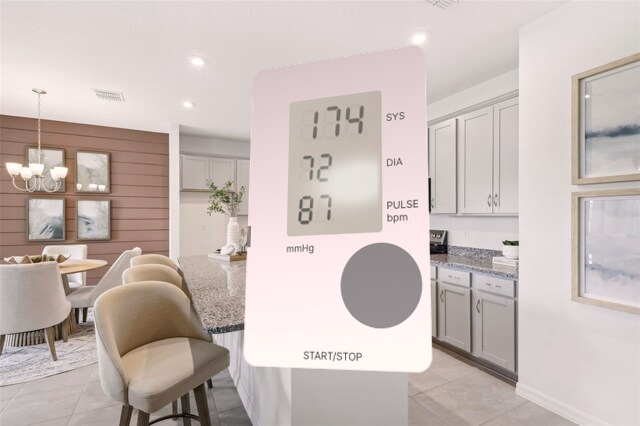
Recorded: 174 mmHg
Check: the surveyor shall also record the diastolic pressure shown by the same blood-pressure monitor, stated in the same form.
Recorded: 72 mmHg
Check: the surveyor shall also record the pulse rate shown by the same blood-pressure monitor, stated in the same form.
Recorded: 87 bpm
